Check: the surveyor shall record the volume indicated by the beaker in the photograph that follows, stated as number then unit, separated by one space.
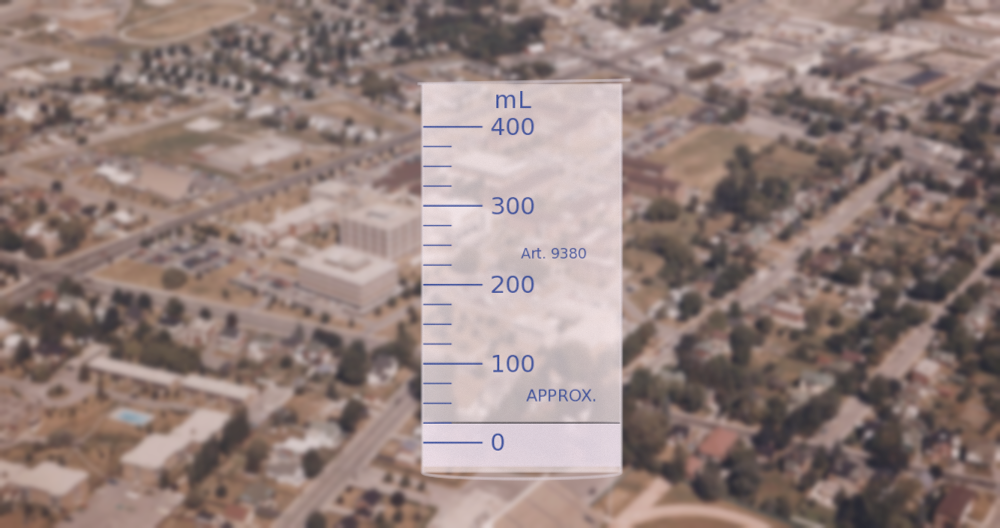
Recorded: 25 mL
